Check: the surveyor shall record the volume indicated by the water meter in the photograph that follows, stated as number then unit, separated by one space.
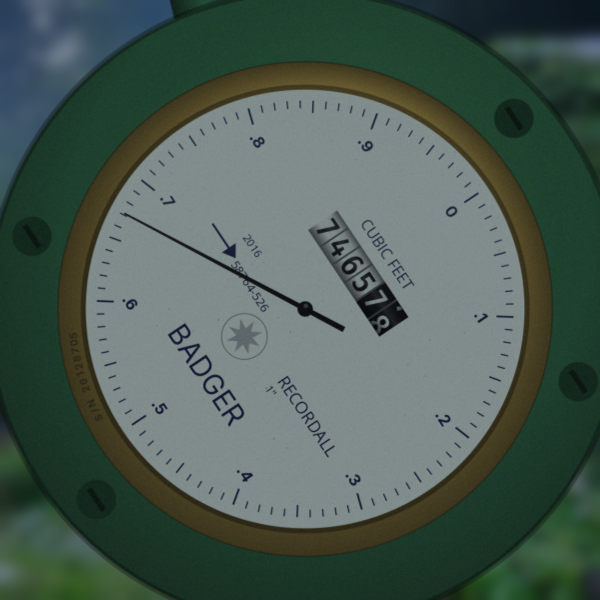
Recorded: 746577.67 ft³
